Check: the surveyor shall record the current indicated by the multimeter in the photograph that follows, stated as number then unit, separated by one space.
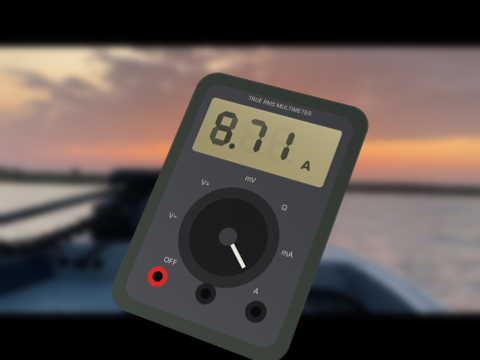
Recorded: 8.71 A
